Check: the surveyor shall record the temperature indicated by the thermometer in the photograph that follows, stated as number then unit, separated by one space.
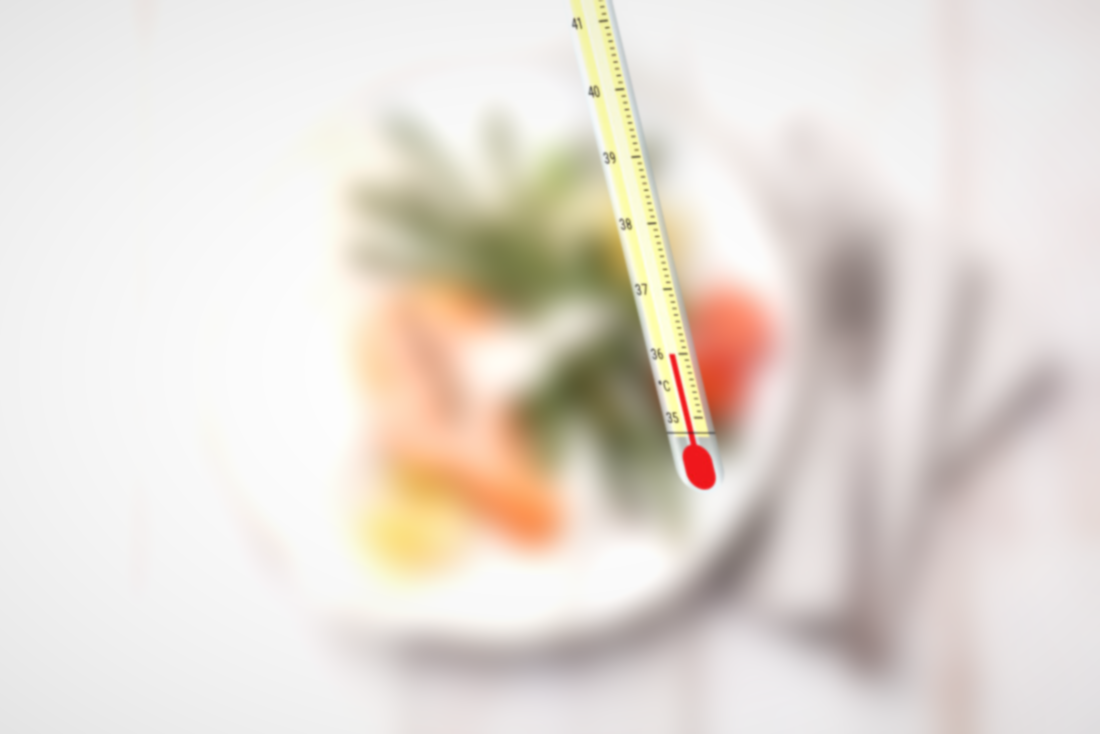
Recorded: 36 °C
